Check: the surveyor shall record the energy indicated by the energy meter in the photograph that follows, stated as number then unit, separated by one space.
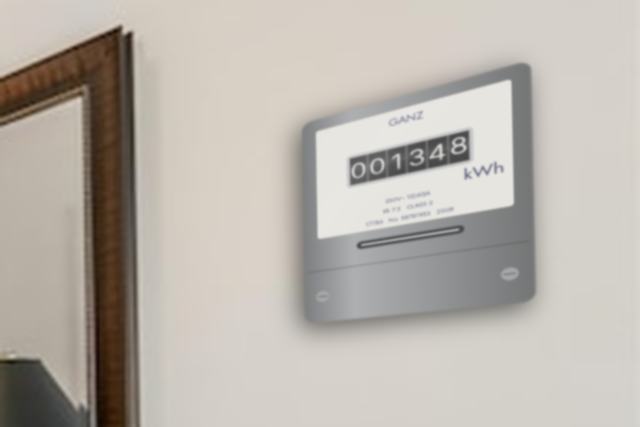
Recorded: 1348 kWh
